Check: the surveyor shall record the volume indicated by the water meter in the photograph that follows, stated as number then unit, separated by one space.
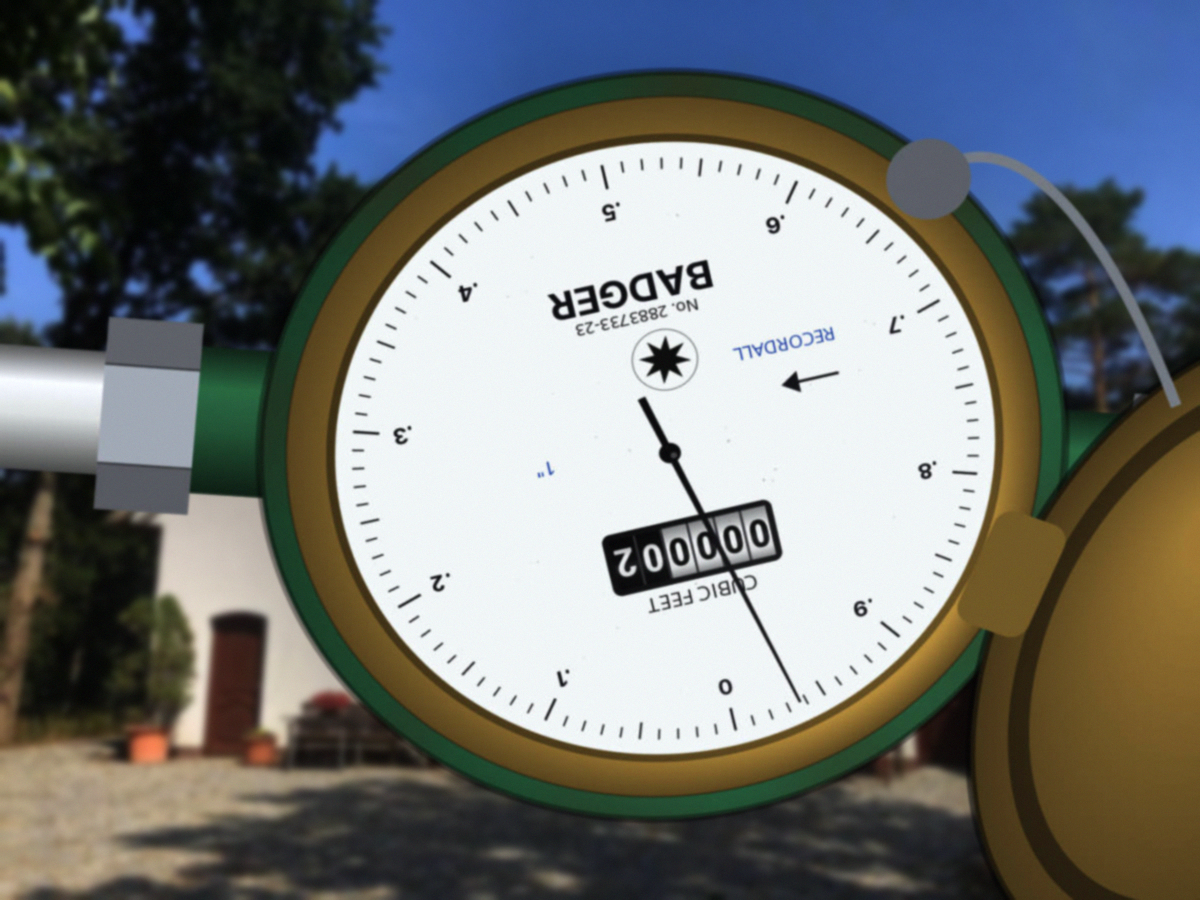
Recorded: 1.96 ft³
